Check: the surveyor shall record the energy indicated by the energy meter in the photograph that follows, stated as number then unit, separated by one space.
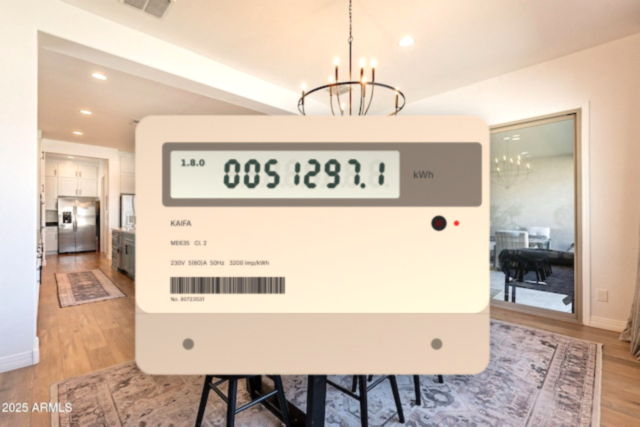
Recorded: 51297.1 kWh
